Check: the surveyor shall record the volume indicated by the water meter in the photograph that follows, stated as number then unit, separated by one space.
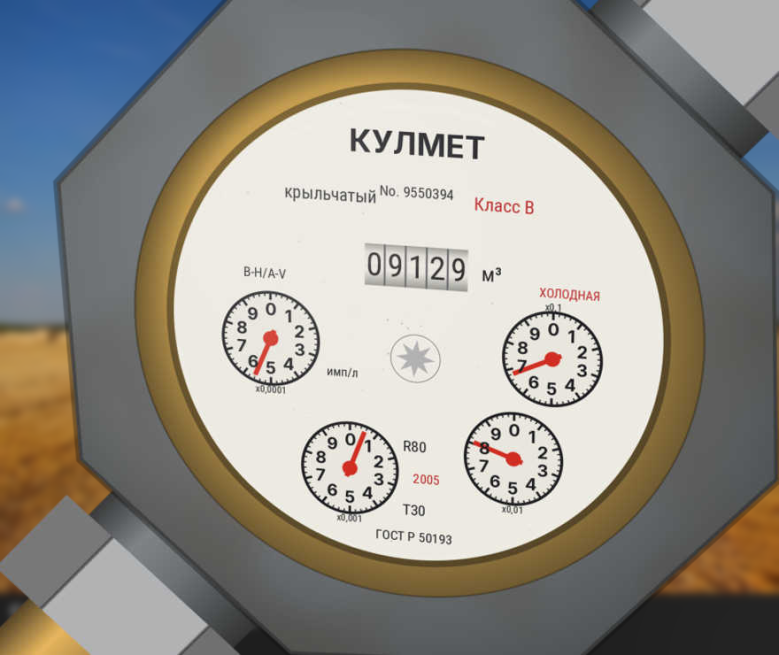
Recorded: 9129.6805 m³
